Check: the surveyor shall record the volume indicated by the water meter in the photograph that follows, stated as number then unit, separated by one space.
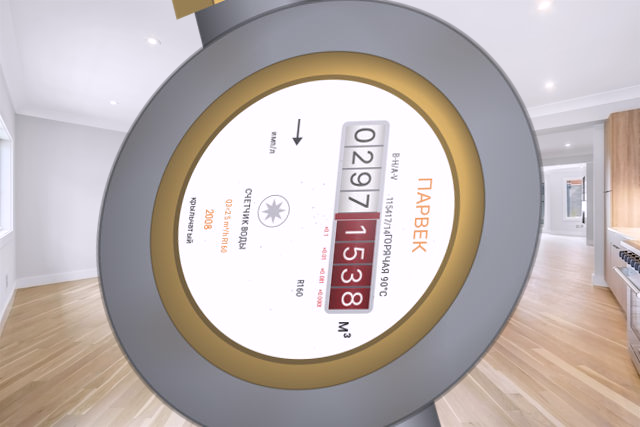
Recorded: 297.1538 m³
